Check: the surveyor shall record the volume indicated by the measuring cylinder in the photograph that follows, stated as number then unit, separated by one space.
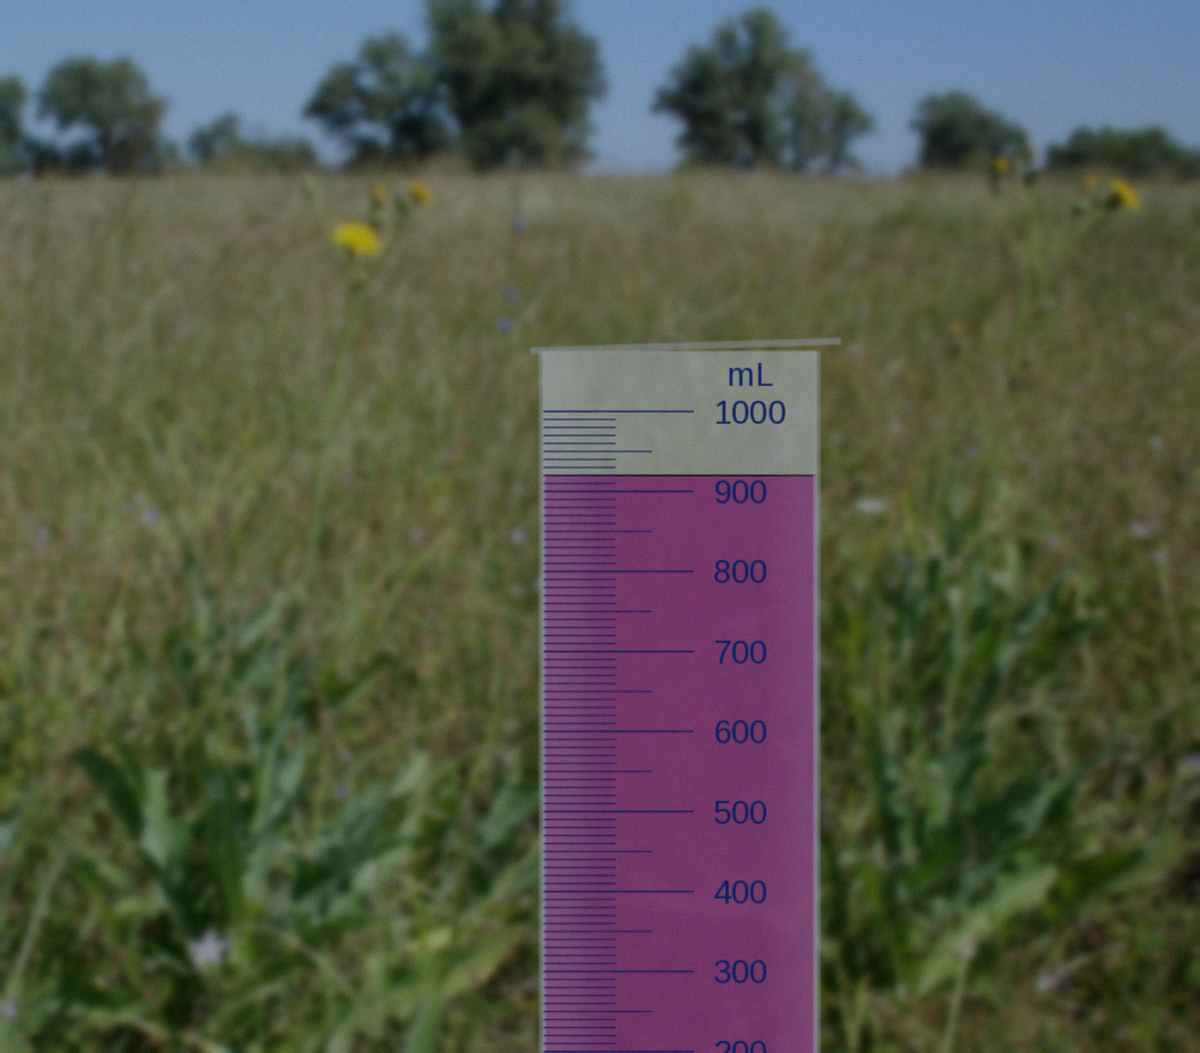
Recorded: 920 mL
